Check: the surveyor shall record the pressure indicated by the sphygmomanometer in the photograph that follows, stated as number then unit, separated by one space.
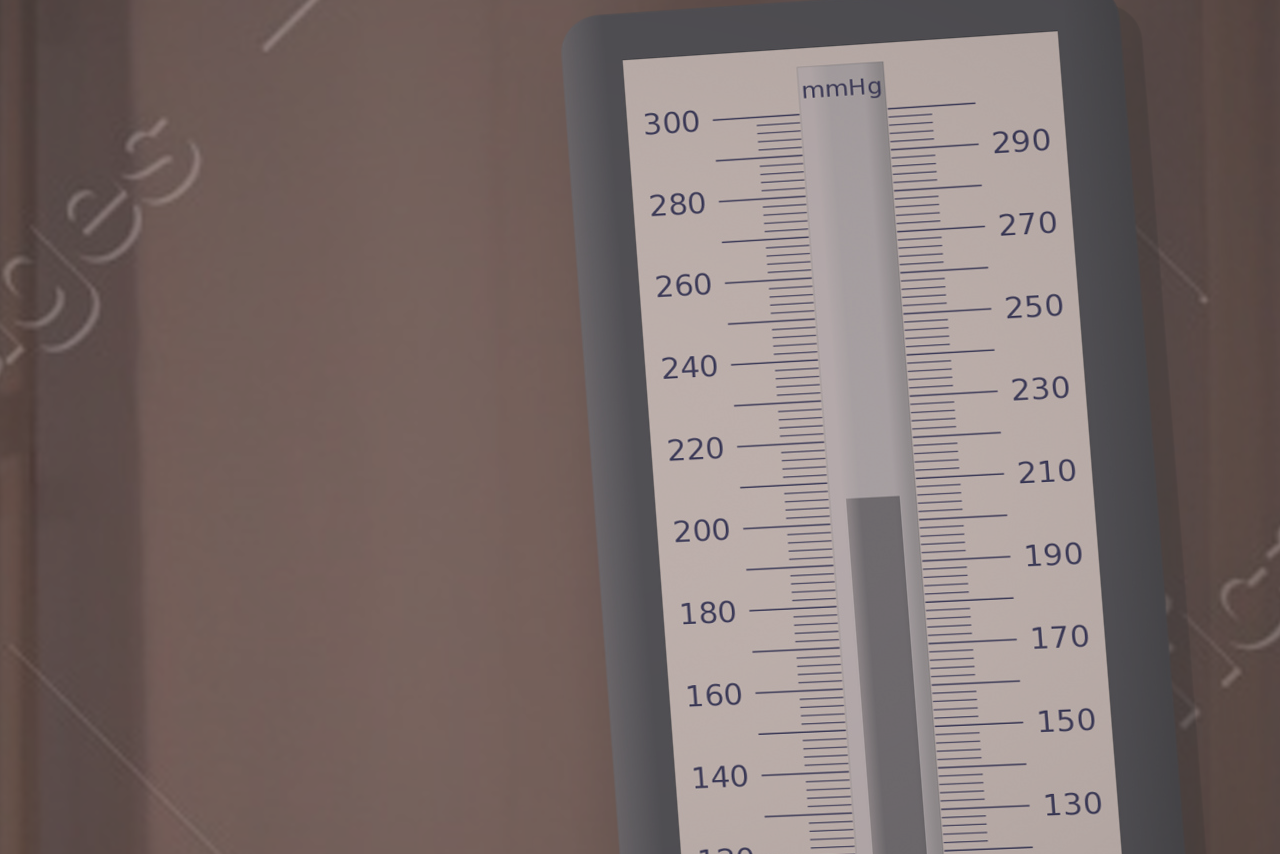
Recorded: 206 mmHg
